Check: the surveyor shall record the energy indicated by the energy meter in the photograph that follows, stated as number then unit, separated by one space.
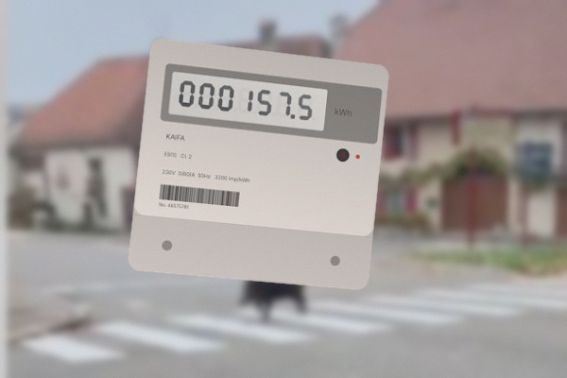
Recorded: 157.5 kWh
